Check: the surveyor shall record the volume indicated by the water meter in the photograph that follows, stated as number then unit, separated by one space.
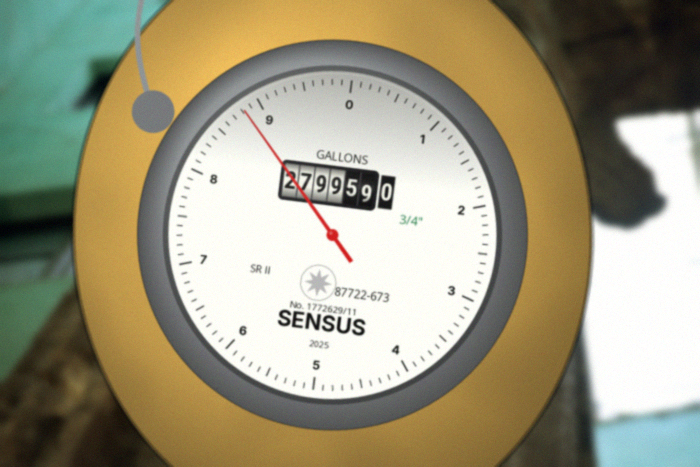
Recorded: 2799588.8 gal
